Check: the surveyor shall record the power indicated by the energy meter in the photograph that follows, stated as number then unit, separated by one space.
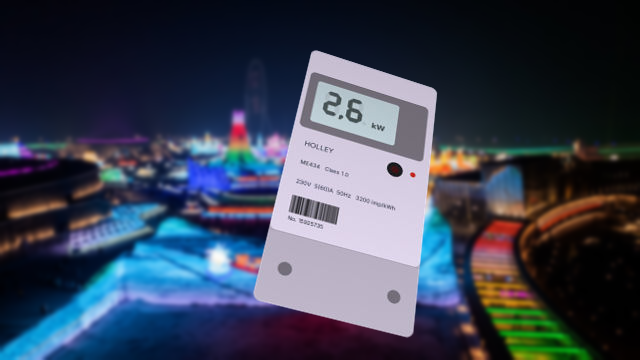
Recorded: 2.6 kW
